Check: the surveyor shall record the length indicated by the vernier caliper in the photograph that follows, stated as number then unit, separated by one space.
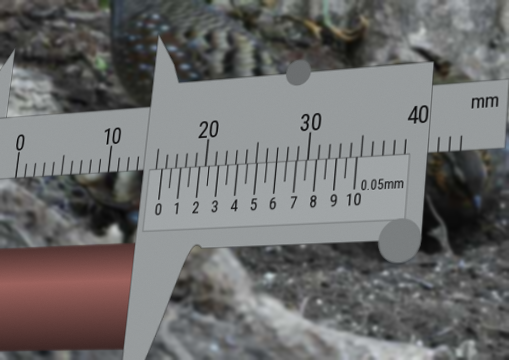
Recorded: 15.6 mm
